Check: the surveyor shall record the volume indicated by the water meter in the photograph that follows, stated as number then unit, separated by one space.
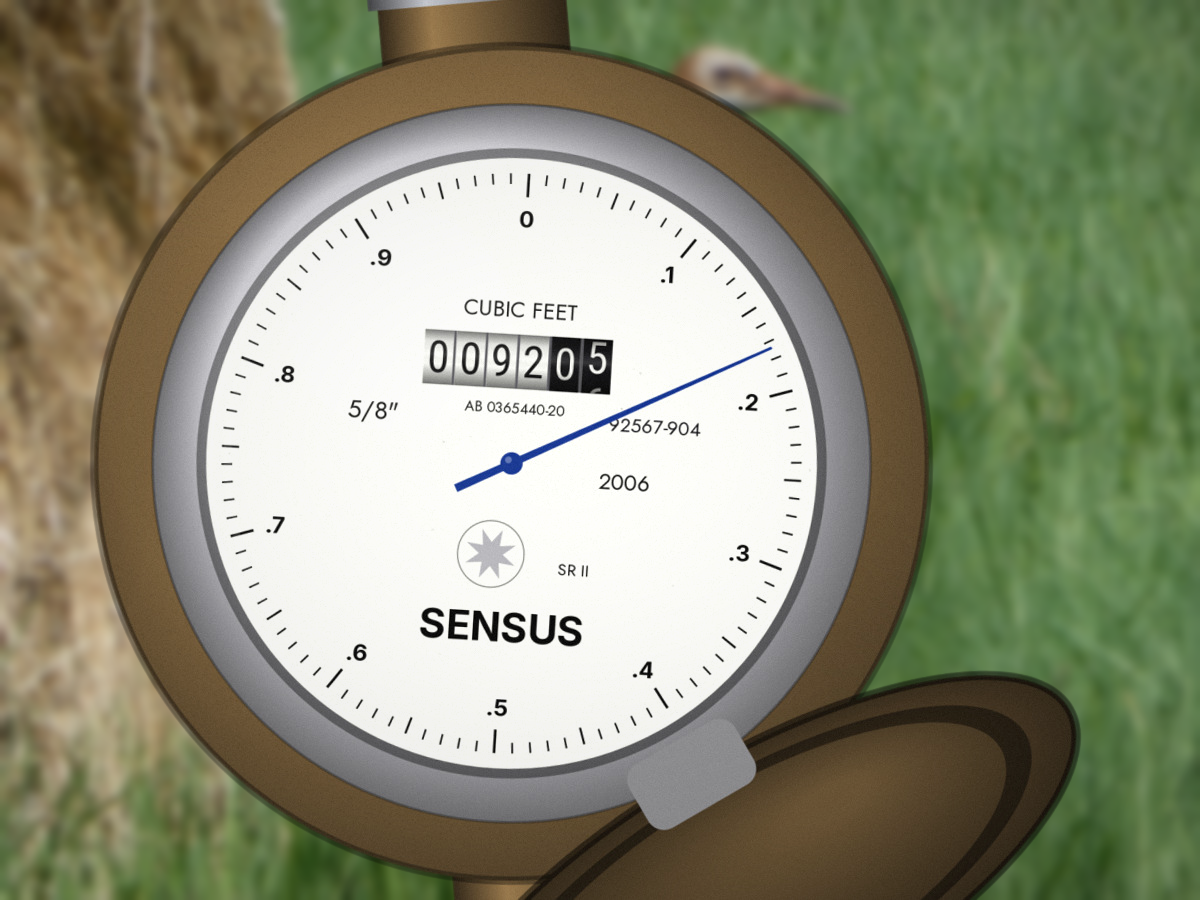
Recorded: 9205.17 ft³
